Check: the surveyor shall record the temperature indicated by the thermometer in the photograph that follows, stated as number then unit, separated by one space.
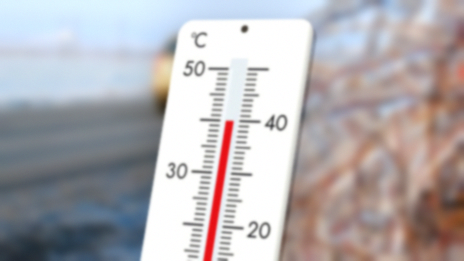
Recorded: 40 °C
